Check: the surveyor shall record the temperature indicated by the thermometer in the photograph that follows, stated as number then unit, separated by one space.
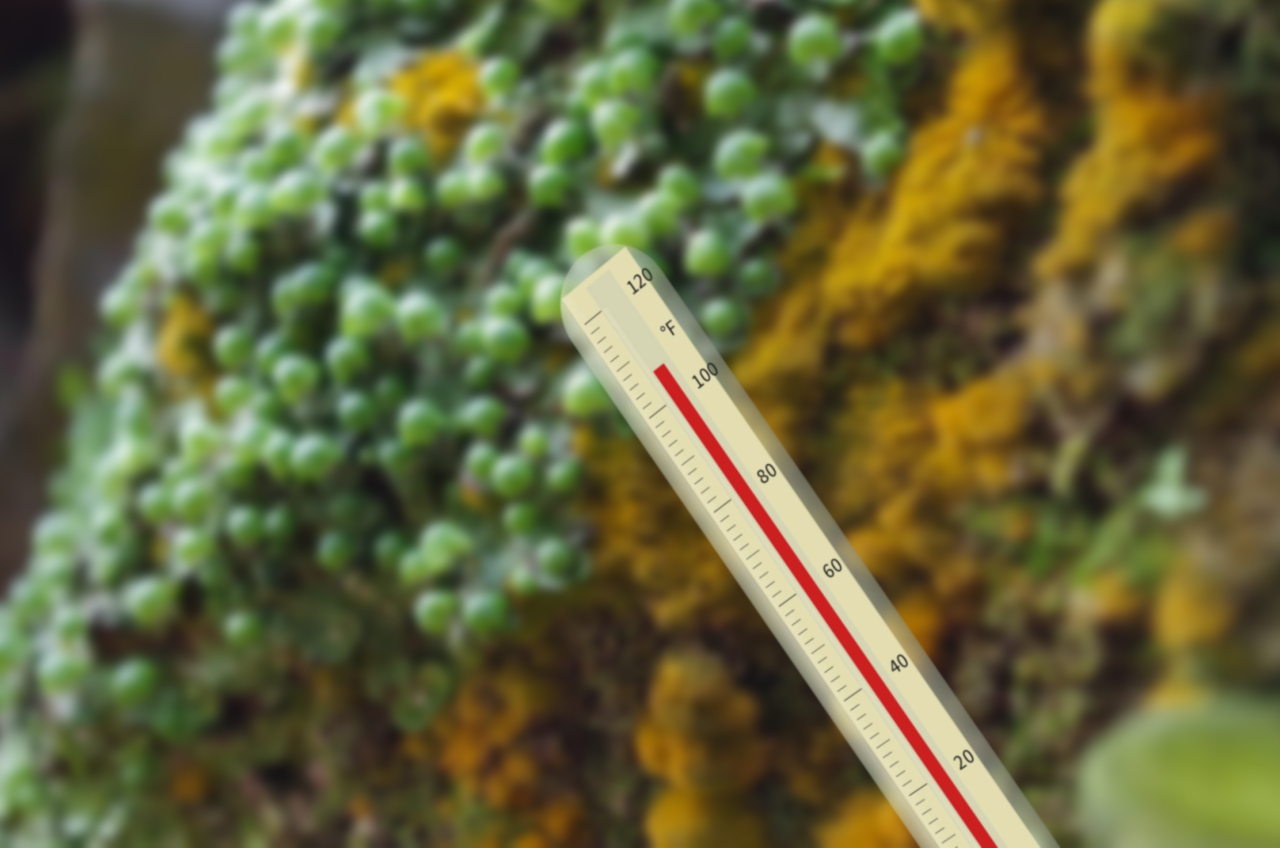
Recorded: 106 °F
